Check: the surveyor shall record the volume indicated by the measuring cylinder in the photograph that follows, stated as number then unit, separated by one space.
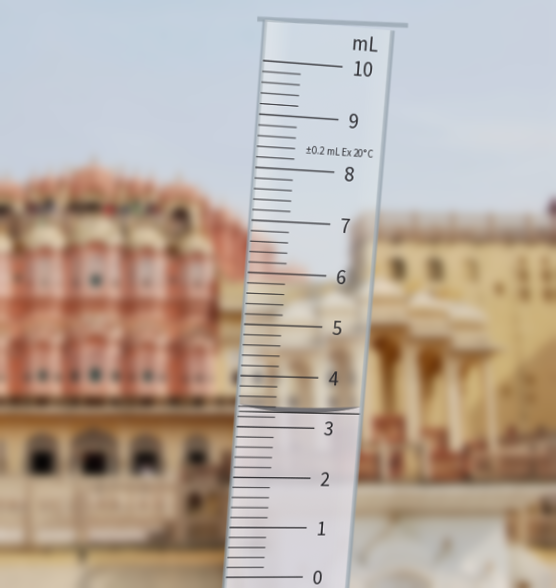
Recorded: 3.3 mL
